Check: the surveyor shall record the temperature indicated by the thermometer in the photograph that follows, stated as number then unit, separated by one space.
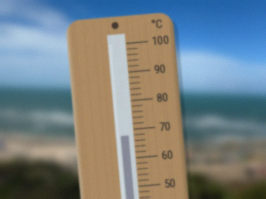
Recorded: 68 °C
